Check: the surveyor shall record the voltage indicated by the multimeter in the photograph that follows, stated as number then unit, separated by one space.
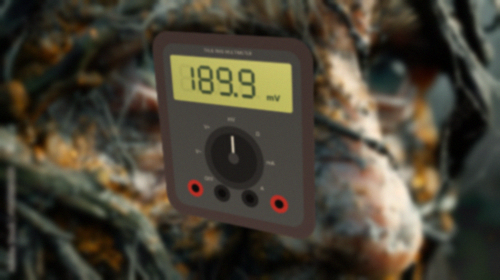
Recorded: 189.9 mV
